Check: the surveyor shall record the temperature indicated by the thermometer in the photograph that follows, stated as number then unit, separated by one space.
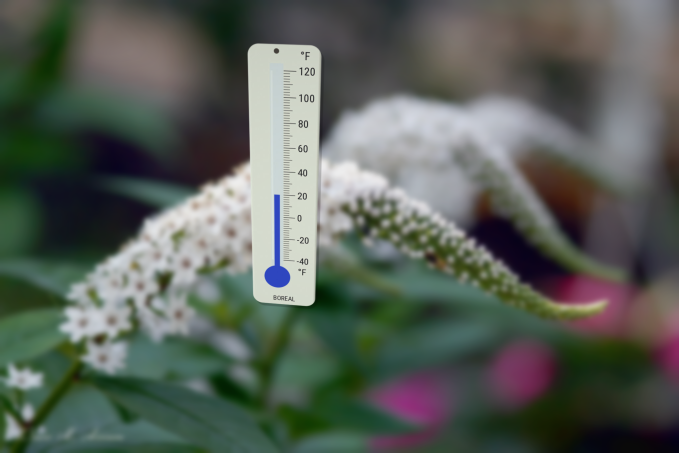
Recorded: 20 °F
